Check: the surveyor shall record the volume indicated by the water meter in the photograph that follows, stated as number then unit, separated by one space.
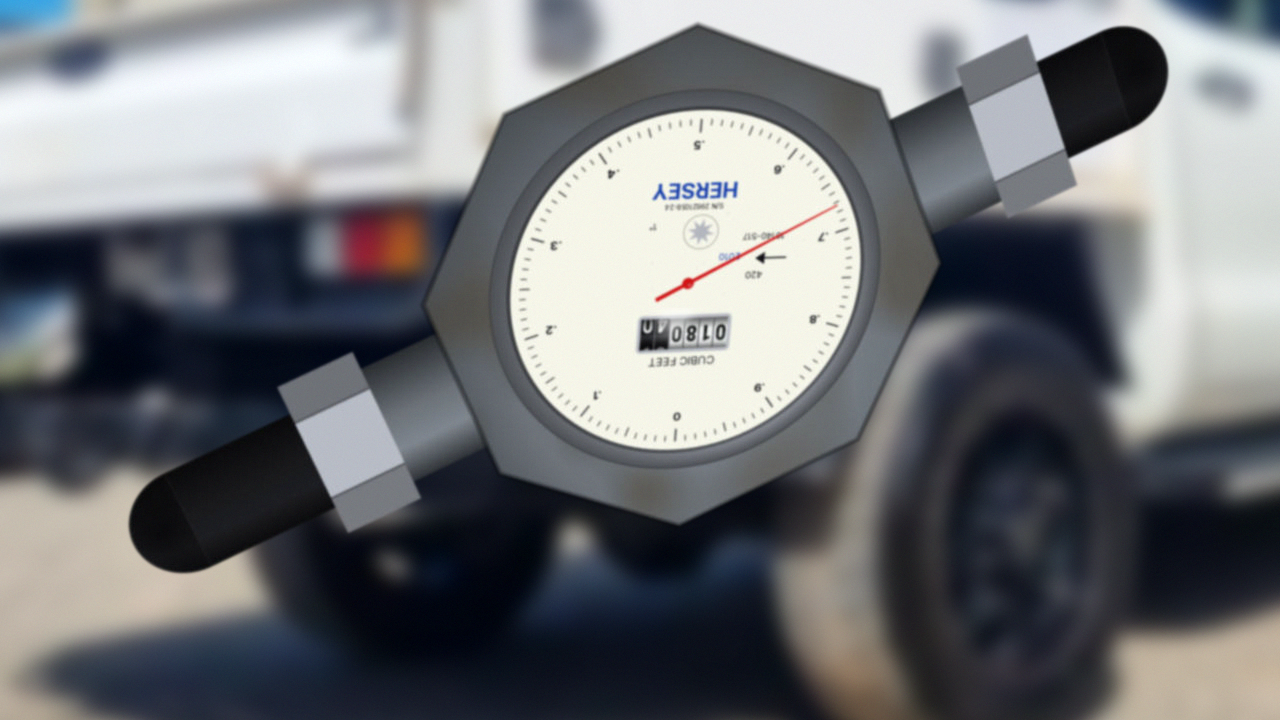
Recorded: 18039.67 ft³
